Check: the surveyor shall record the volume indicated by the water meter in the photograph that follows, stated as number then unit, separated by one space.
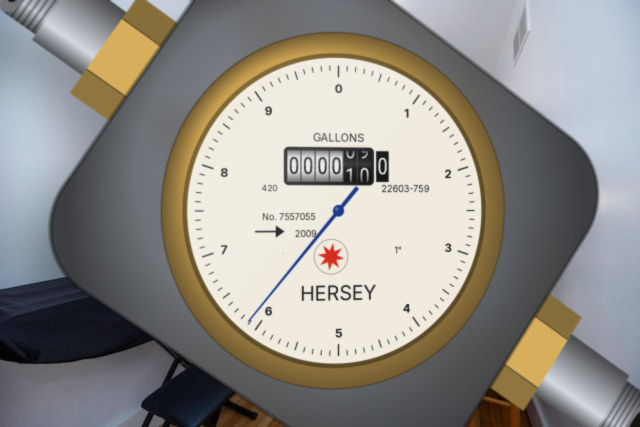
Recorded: 96.1 gal
